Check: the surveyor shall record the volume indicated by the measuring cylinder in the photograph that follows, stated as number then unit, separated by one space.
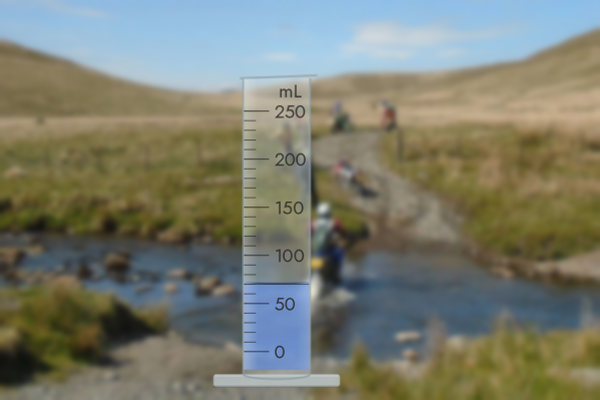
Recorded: 70 mL
